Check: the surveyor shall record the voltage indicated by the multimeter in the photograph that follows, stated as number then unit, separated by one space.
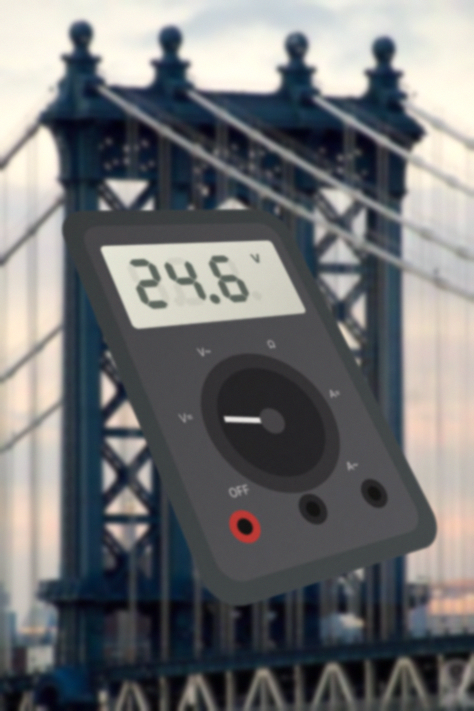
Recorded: 24.6 V
